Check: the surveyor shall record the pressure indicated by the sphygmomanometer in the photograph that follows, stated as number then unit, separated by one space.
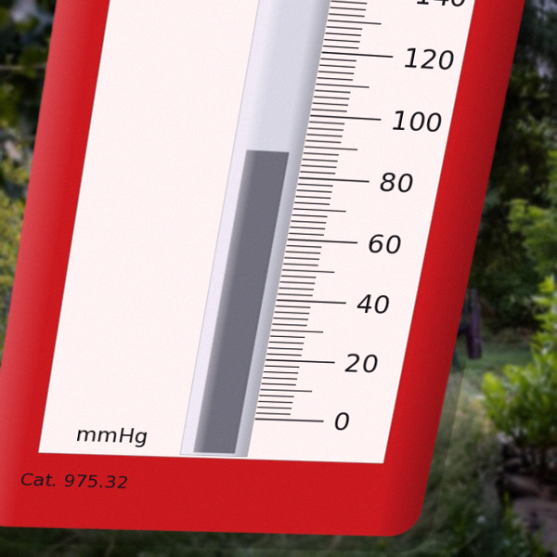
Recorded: 88 mmHg
